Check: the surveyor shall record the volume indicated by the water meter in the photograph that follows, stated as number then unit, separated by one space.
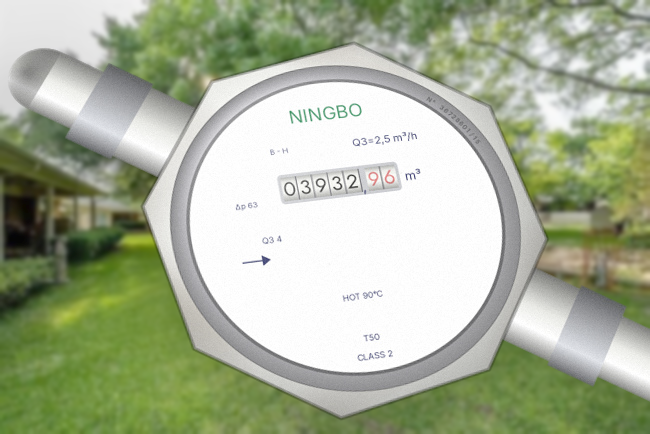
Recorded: 3932.96 m³
